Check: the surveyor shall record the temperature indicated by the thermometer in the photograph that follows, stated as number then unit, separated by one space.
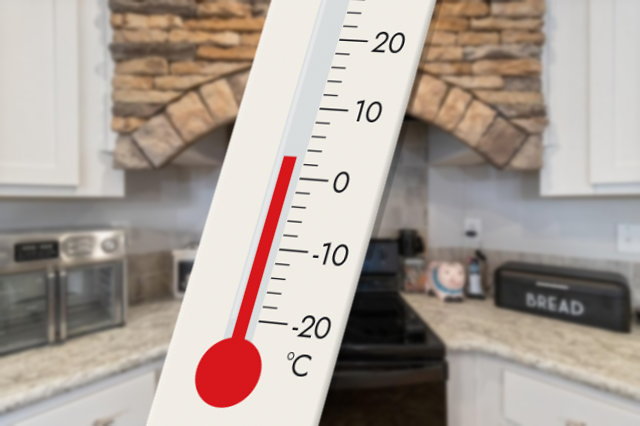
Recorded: 3 °C
